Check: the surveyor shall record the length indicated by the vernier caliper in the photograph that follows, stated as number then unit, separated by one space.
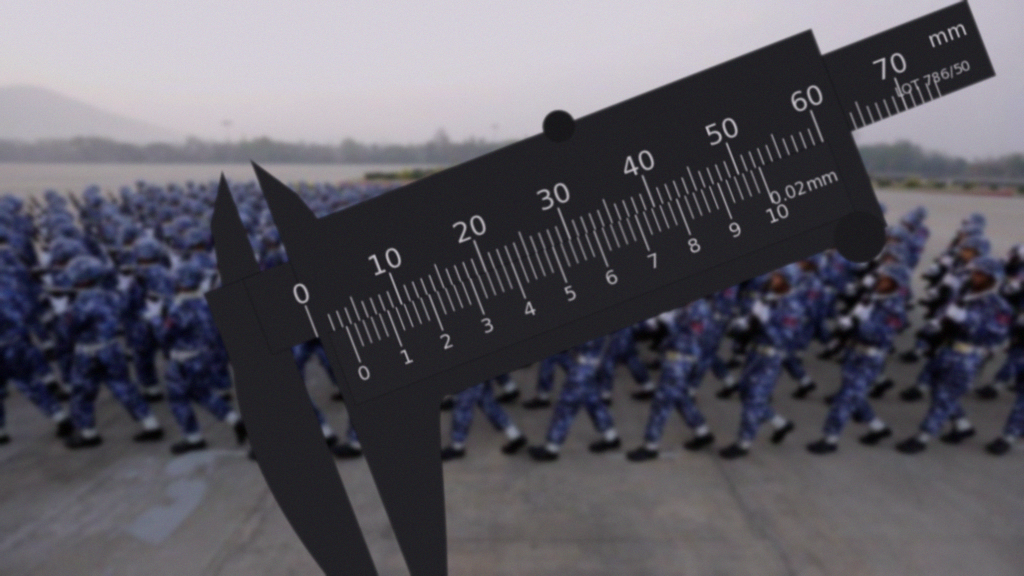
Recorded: 3.4 mm
